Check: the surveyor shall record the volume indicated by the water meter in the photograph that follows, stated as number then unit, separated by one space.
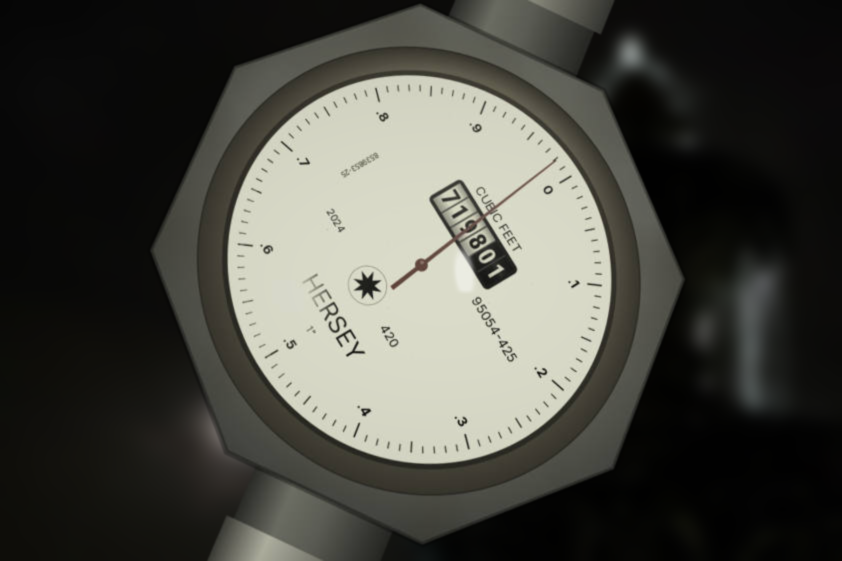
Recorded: 719800.98 ft³
